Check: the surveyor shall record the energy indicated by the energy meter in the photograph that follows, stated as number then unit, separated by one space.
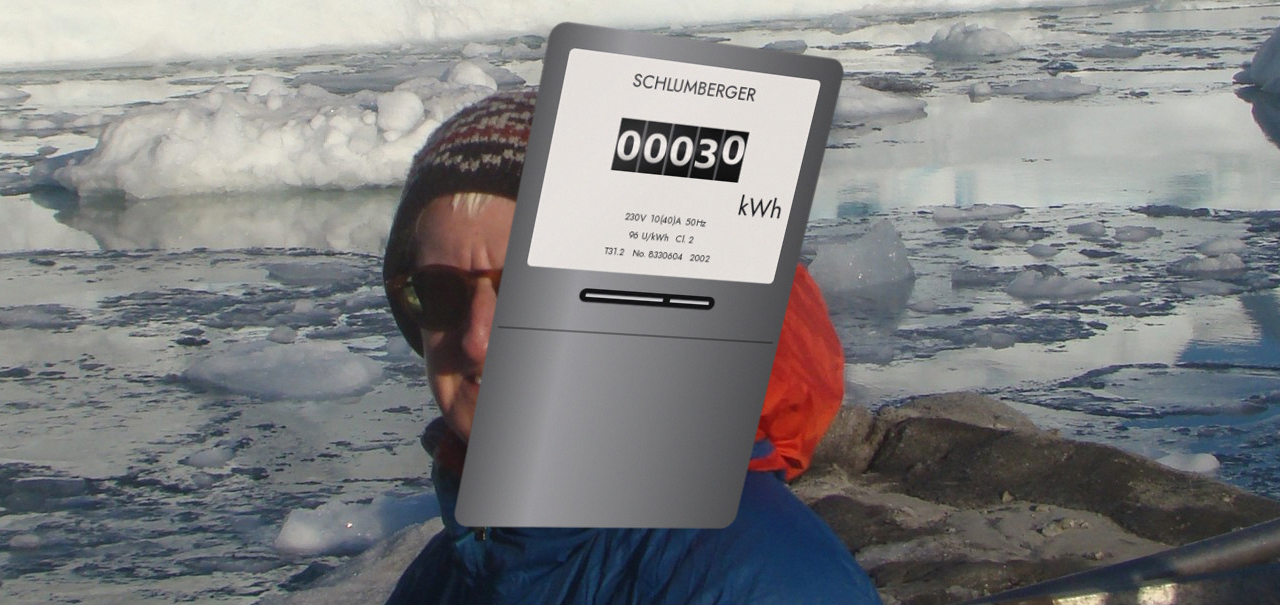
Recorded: 30 kWh
